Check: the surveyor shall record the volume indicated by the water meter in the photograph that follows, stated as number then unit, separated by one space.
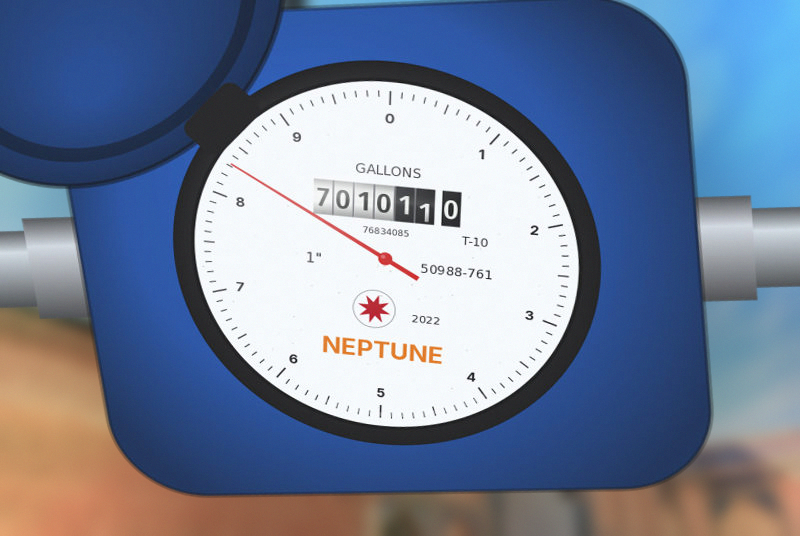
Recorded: 7010108.3 gal
